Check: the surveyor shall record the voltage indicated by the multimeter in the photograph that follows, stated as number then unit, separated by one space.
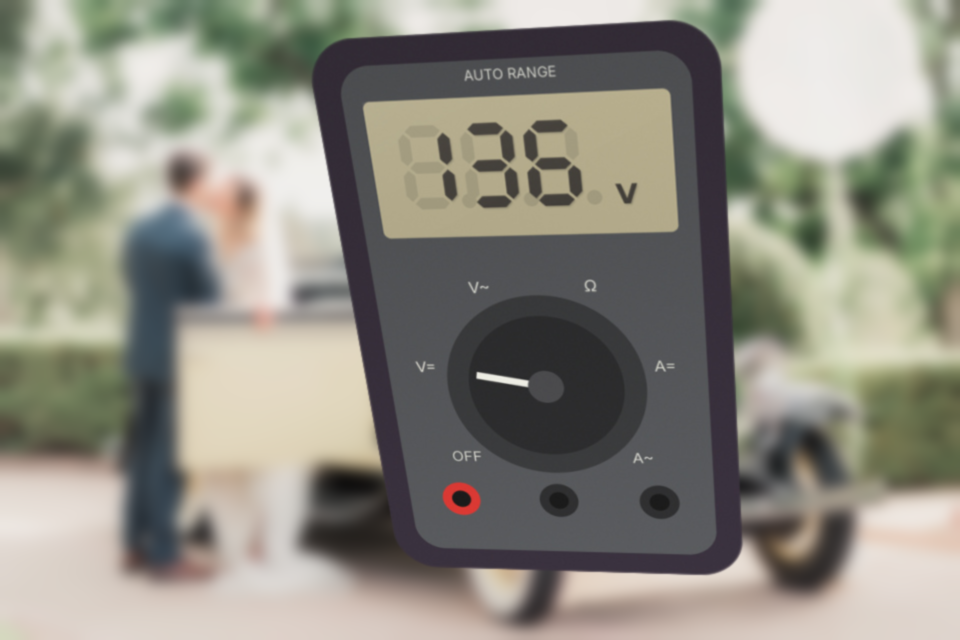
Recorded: 136 V
